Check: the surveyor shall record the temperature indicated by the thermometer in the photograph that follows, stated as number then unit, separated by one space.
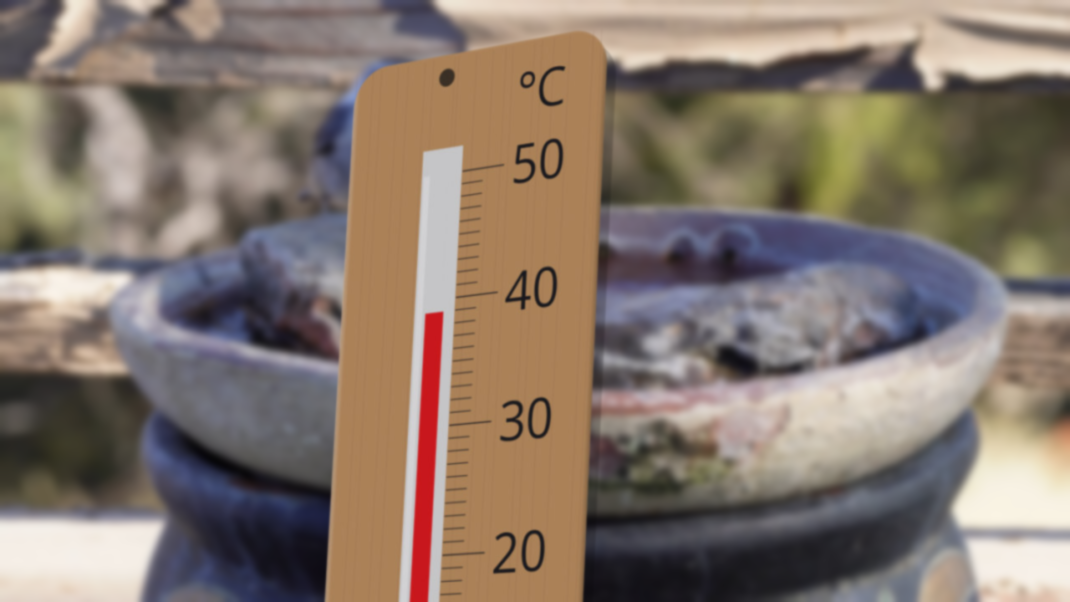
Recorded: 39 °C
